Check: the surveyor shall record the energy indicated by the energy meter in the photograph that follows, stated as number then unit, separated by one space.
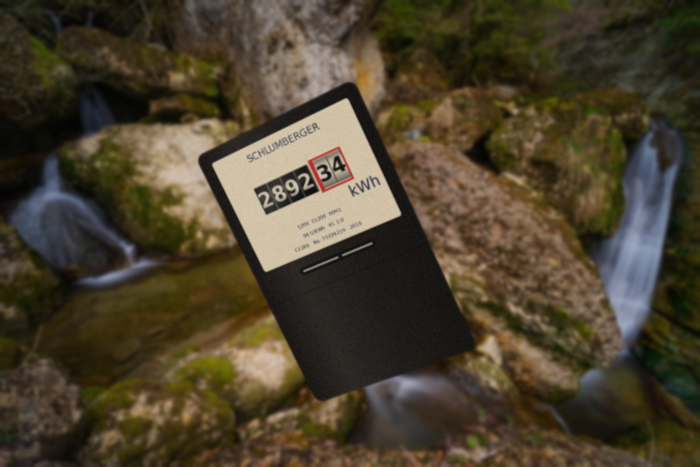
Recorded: 2892.34 kWh
